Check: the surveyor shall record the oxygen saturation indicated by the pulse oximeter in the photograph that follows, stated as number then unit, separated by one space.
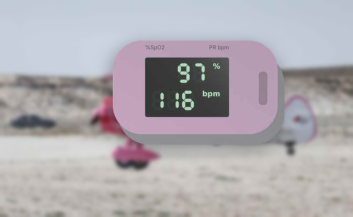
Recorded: 97 %
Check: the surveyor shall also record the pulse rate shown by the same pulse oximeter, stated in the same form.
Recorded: 116 bpm
